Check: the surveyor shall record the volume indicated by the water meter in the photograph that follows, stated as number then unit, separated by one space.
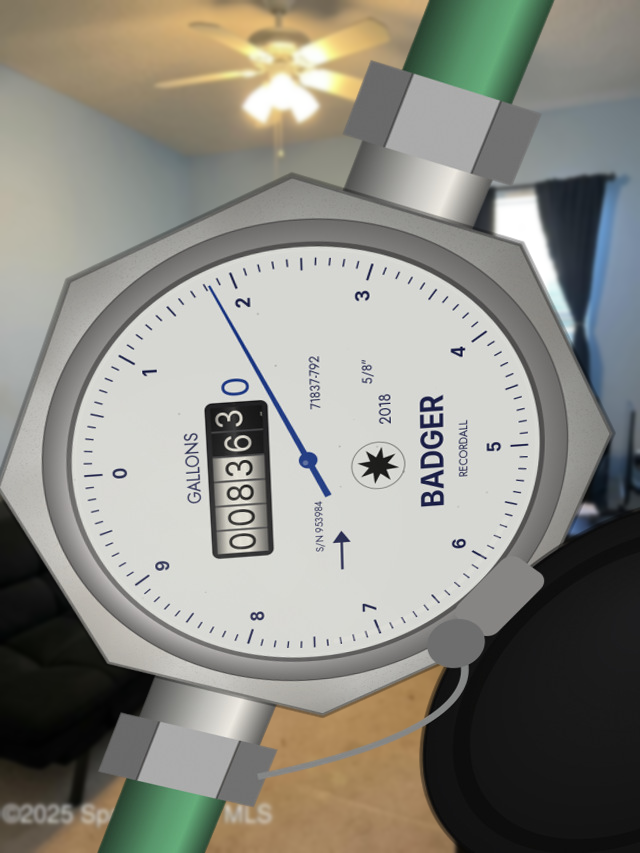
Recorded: 83631.8 gal
